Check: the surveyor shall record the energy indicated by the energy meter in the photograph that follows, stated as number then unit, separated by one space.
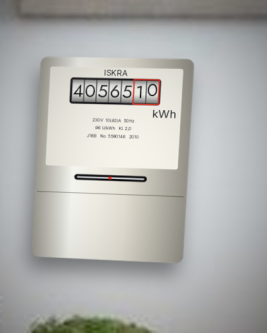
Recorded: 40565.10 kWh
